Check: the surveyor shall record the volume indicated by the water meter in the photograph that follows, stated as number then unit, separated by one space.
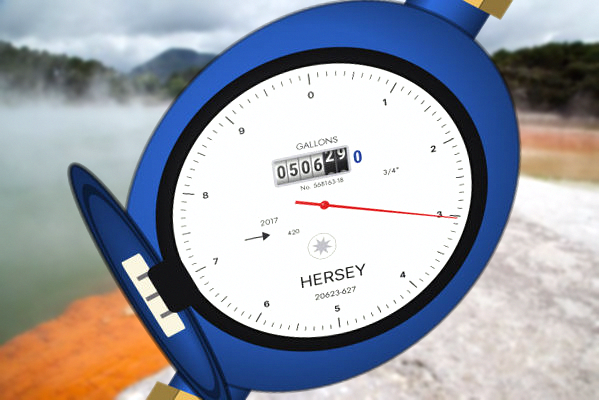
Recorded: 506293.0 gal
